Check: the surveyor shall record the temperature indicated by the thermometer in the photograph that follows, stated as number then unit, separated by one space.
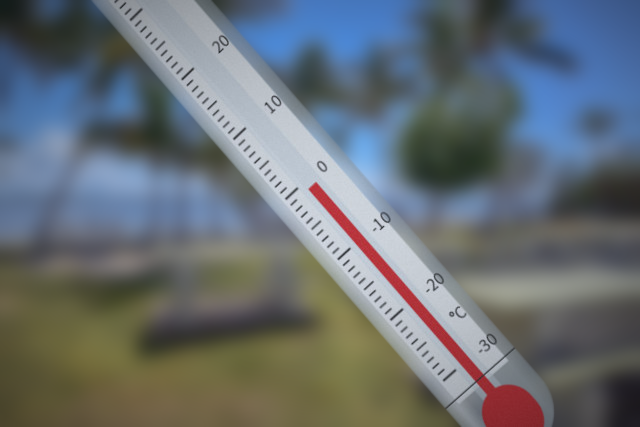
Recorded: -1 °C
